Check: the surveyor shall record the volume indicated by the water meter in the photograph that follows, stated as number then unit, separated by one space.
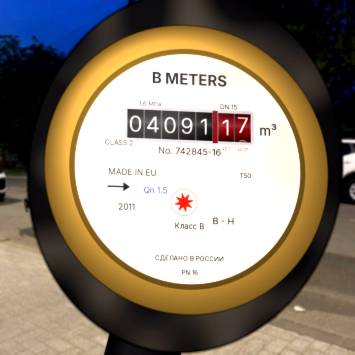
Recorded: 4091.17 m³
